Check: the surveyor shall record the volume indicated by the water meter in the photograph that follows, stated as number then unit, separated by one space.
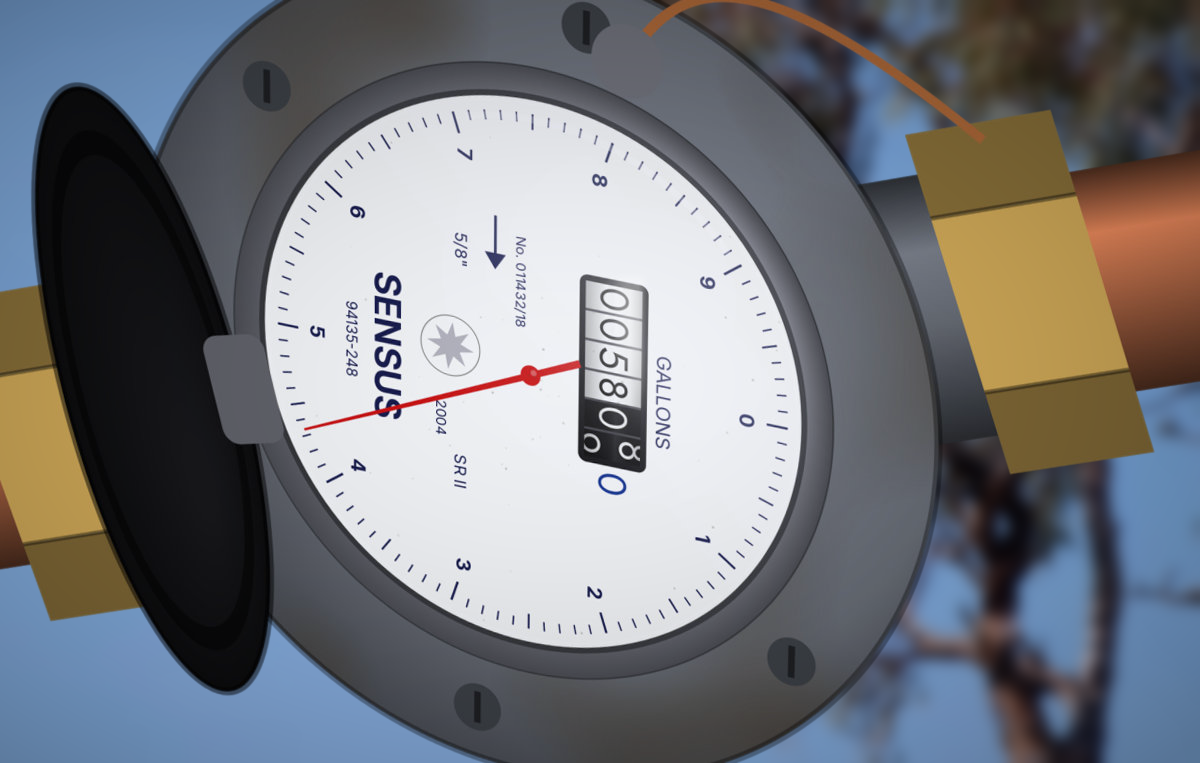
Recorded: 58084.3 gal
